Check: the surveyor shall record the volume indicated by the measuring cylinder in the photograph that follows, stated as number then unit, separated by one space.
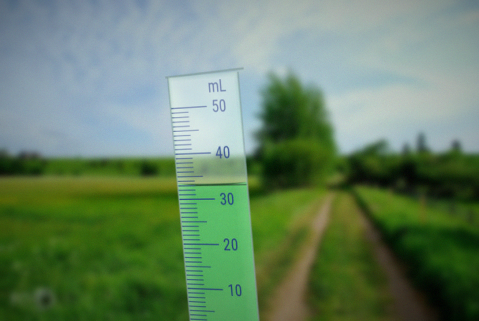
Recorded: 33 mL
